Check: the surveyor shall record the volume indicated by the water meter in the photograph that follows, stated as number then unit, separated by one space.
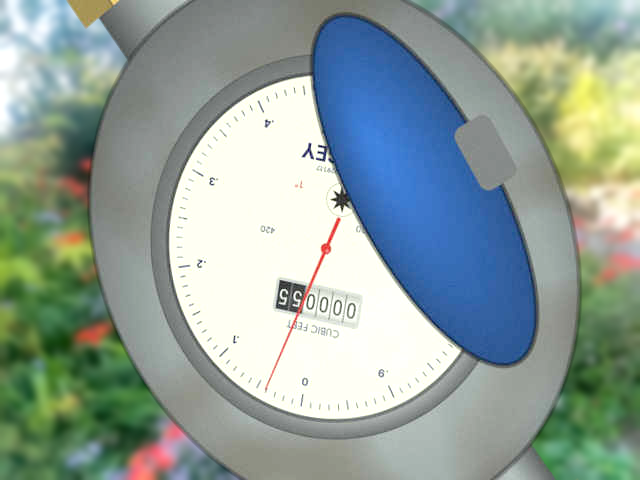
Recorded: 55.04 ft³
